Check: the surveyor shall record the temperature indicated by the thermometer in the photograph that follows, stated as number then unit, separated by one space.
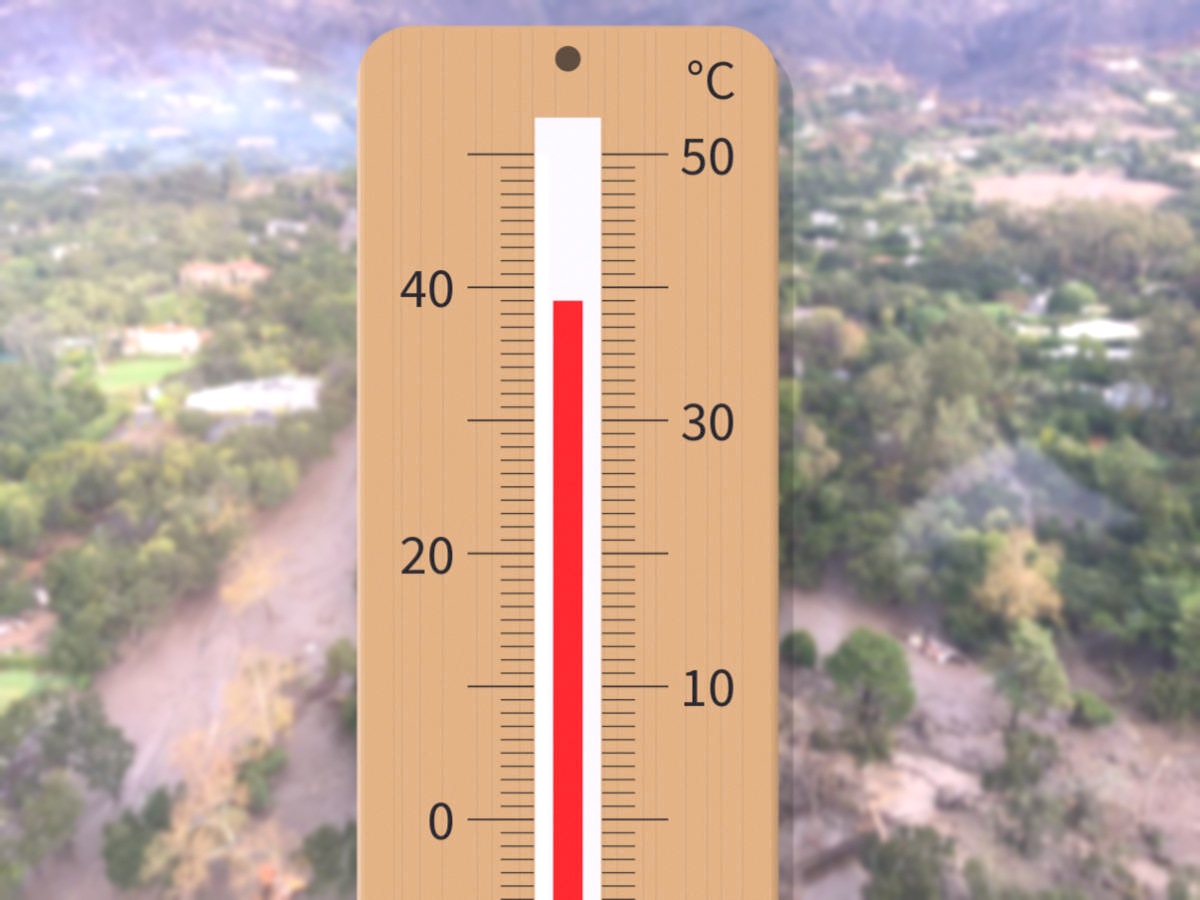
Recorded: 39 °C
